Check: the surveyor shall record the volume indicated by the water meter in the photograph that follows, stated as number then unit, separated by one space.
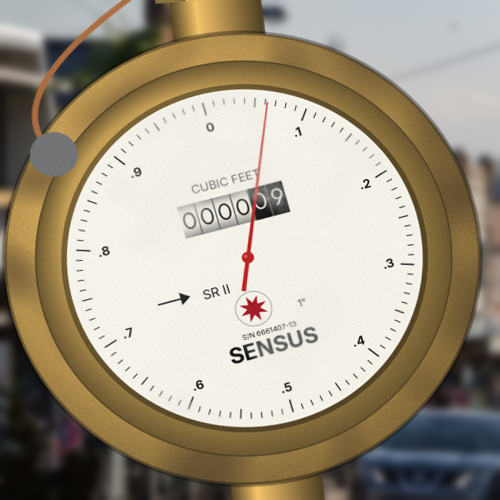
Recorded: 9.06 ft³
